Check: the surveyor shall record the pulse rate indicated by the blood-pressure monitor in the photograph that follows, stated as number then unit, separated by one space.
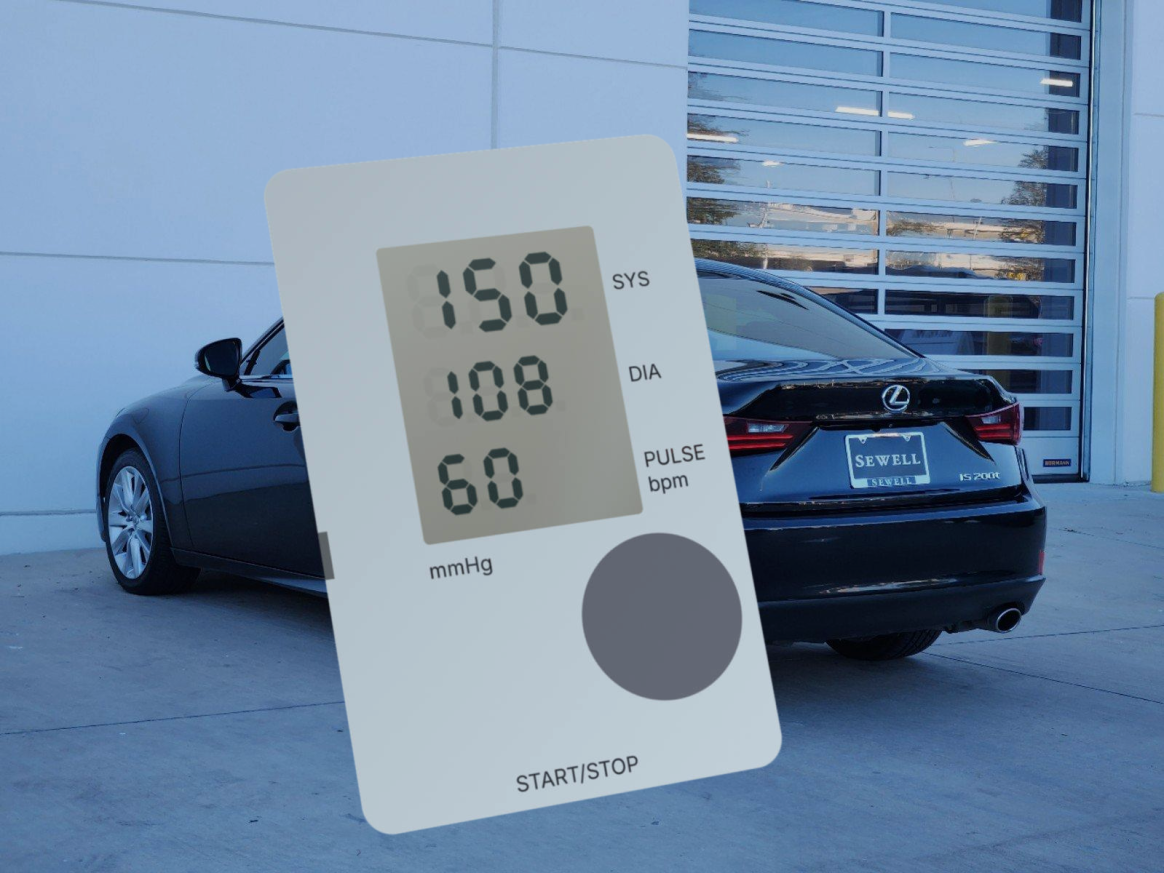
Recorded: 60 bpm
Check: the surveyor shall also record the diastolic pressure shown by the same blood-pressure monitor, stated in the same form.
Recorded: 108 mmHg
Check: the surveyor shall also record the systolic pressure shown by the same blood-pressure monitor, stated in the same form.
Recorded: 150 mmHg
